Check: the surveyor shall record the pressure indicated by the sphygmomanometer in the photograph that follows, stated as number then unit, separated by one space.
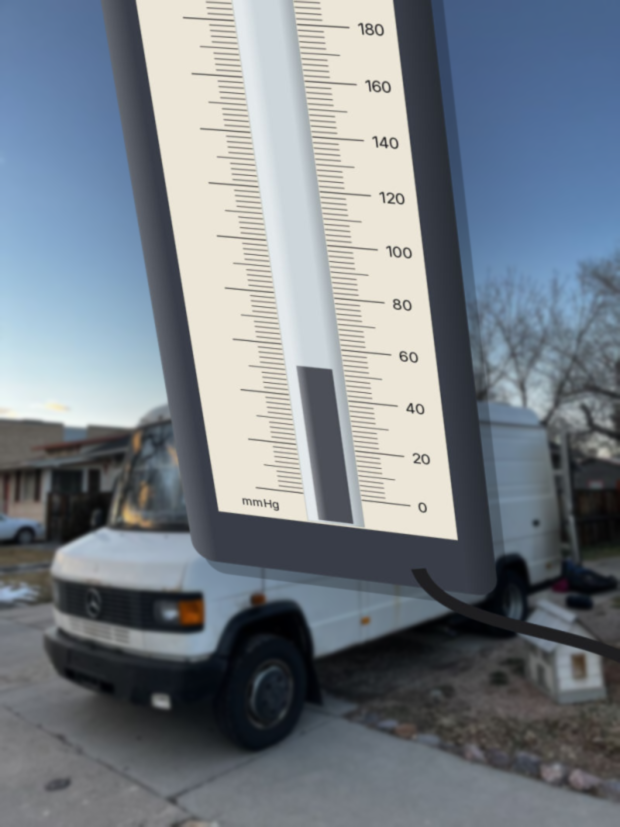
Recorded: 52 mmHg
